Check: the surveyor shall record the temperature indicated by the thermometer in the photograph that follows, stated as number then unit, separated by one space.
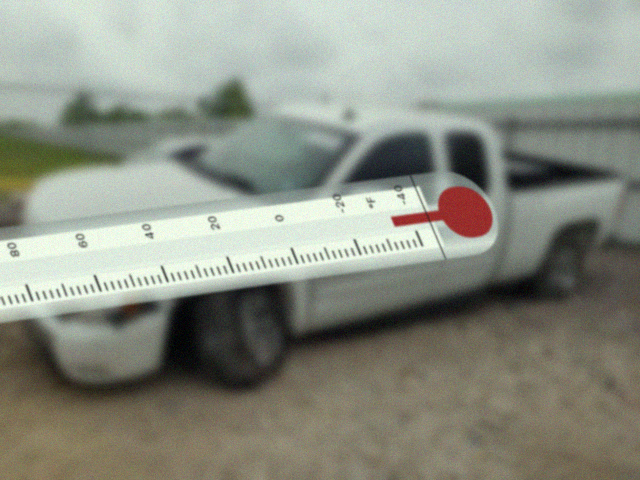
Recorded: -34 °F
